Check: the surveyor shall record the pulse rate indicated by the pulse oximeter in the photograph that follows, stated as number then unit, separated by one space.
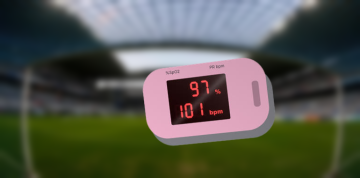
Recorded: 101 bpm
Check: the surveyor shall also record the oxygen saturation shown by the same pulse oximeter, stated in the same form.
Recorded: 97 %
